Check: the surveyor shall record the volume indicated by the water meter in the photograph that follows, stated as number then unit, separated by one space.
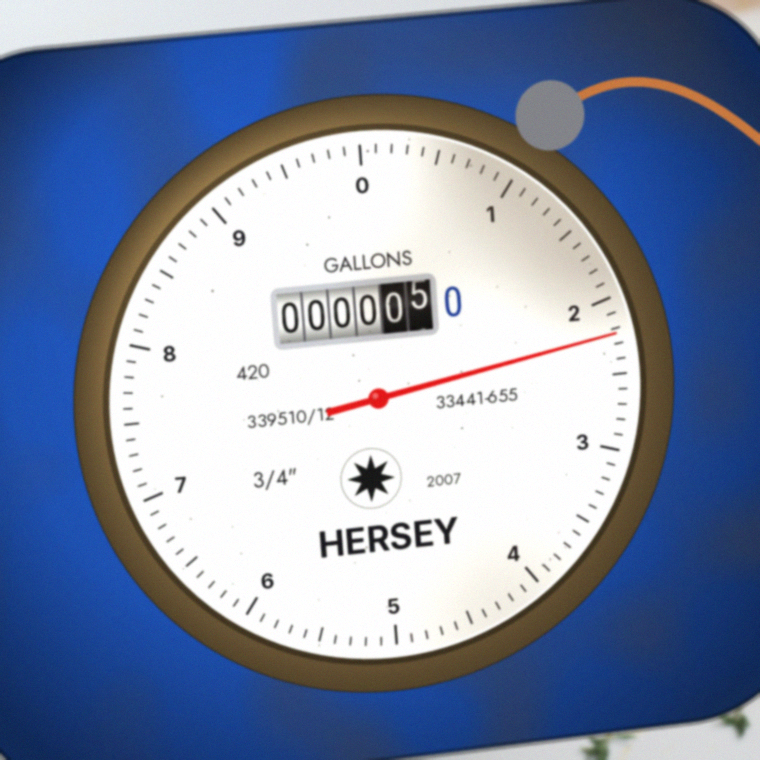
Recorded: 52.2 gal
